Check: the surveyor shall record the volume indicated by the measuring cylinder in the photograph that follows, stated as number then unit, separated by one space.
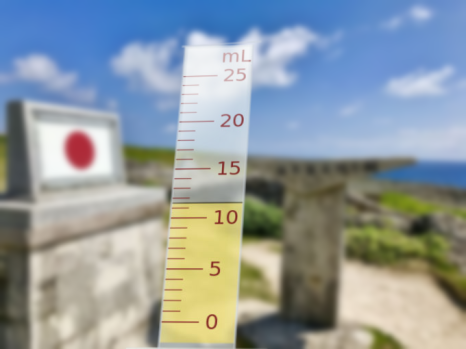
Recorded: 11.5 mL
